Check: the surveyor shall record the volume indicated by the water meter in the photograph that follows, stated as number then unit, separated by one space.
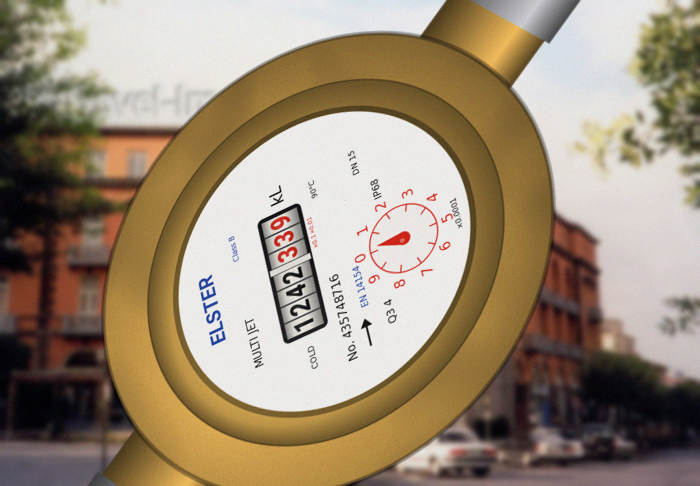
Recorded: 1242.3390 kL
